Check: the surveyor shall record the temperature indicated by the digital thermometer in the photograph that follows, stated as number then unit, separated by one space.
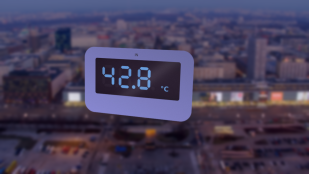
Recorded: 42.8 °C
